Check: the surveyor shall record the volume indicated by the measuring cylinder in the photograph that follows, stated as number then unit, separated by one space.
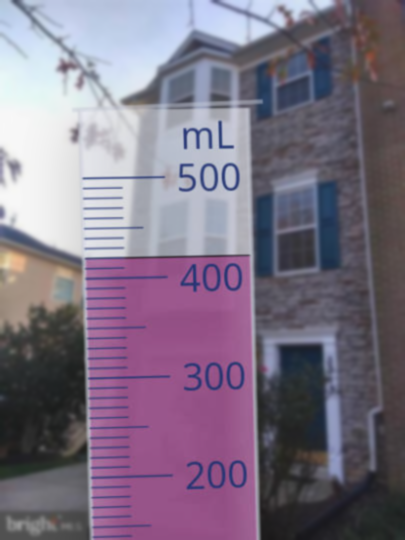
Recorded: 420 mL
